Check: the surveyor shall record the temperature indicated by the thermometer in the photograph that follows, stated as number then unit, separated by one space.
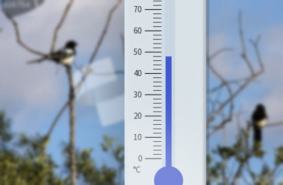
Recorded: 48 °C
